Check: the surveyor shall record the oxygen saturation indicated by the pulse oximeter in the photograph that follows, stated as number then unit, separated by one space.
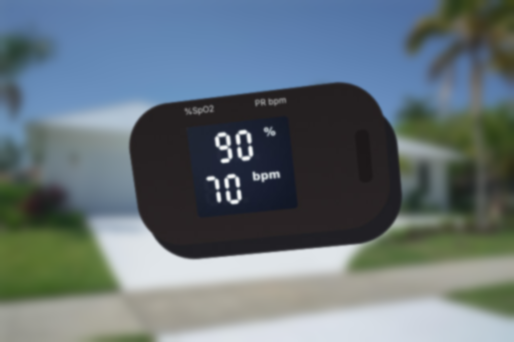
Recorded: 90 %
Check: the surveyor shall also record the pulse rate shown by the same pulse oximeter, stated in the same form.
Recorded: 70 bpm
